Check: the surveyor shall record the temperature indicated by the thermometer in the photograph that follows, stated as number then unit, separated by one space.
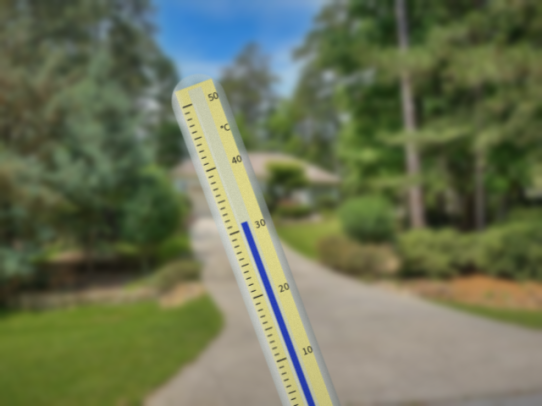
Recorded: 31 °C
